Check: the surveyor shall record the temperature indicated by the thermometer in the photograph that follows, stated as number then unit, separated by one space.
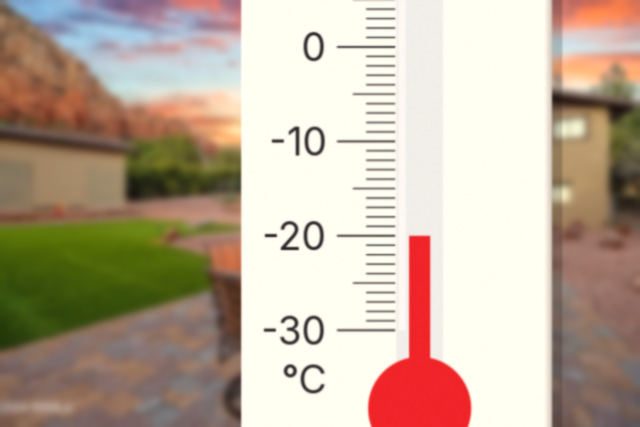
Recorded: -20 °C
